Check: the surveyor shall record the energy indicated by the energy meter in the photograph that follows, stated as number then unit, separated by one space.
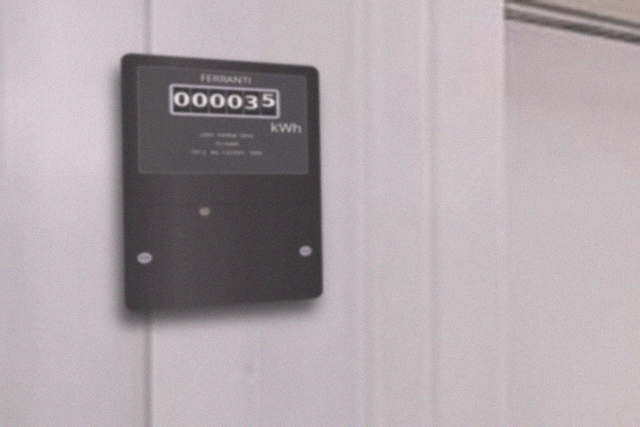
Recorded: 35 kWh
